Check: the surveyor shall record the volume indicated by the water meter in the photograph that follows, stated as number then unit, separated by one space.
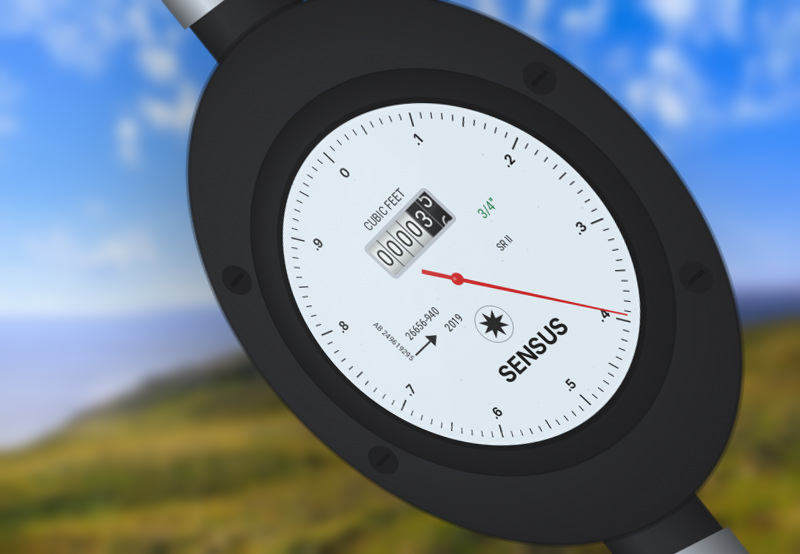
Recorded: 35.39 ft³
